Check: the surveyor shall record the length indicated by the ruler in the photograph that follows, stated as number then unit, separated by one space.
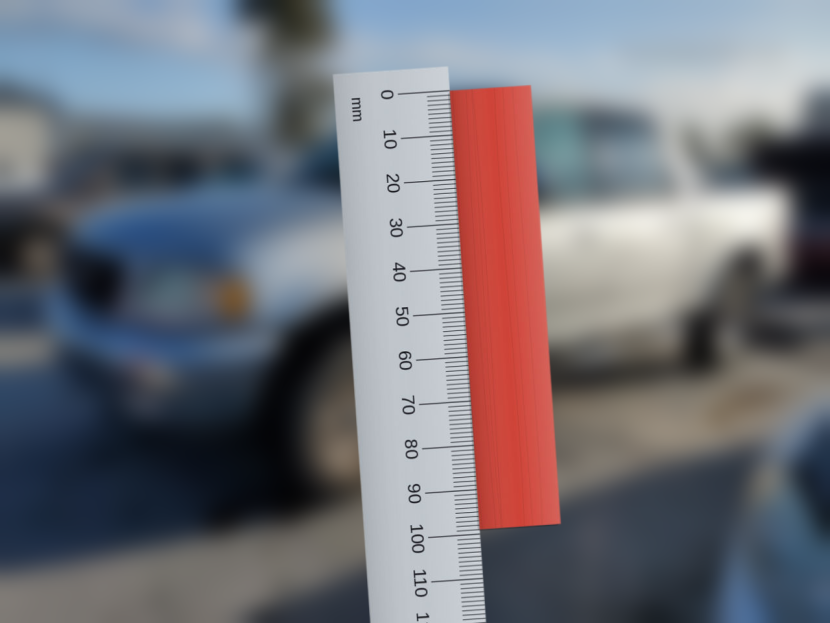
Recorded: 99 mm
